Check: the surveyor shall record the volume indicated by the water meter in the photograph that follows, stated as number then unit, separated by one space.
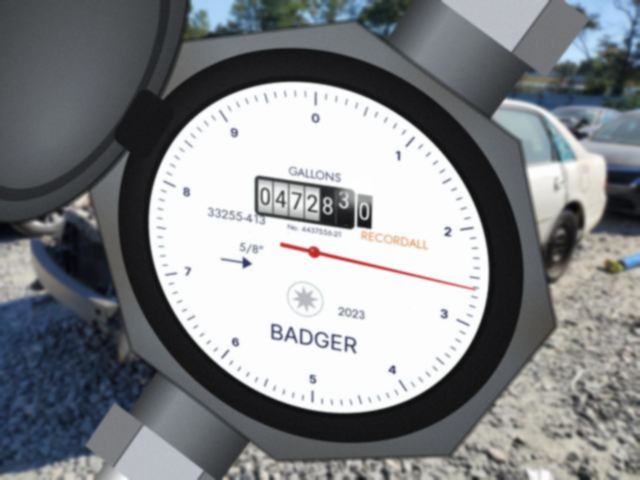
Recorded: 472832.6 gal
